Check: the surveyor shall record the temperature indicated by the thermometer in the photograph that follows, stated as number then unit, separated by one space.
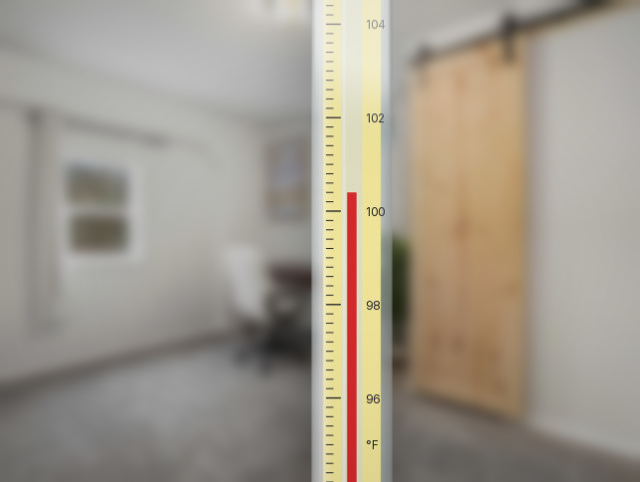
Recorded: 100.4 °F
